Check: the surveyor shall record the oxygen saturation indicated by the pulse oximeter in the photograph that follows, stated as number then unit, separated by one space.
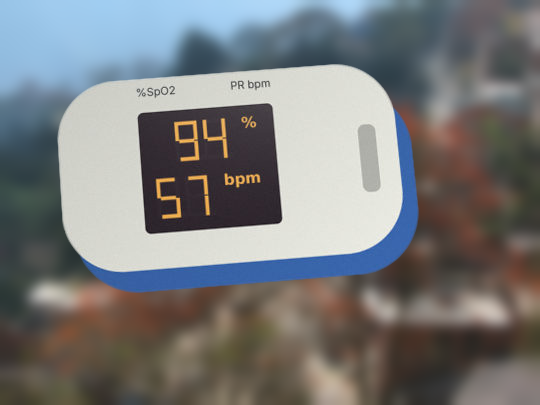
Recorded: 94 %
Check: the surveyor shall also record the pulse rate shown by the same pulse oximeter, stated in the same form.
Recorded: 57 bpm
